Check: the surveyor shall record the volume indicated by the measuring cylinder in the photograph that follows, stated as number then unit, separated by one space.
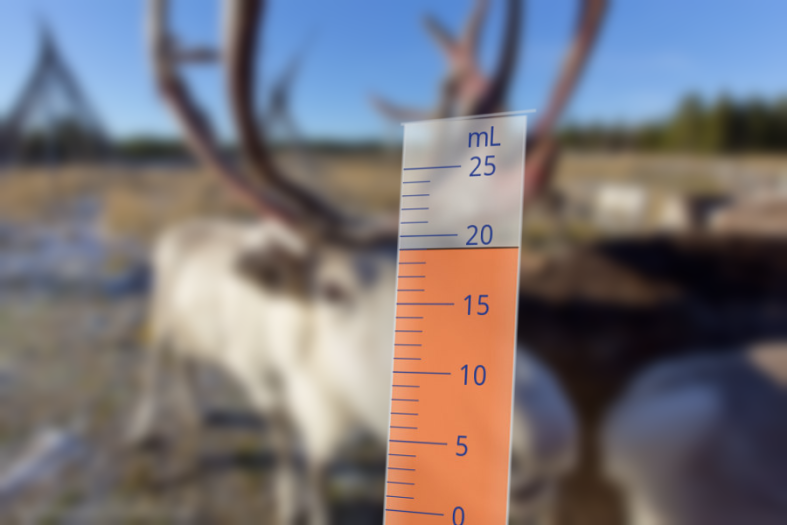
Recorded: 19 mL
